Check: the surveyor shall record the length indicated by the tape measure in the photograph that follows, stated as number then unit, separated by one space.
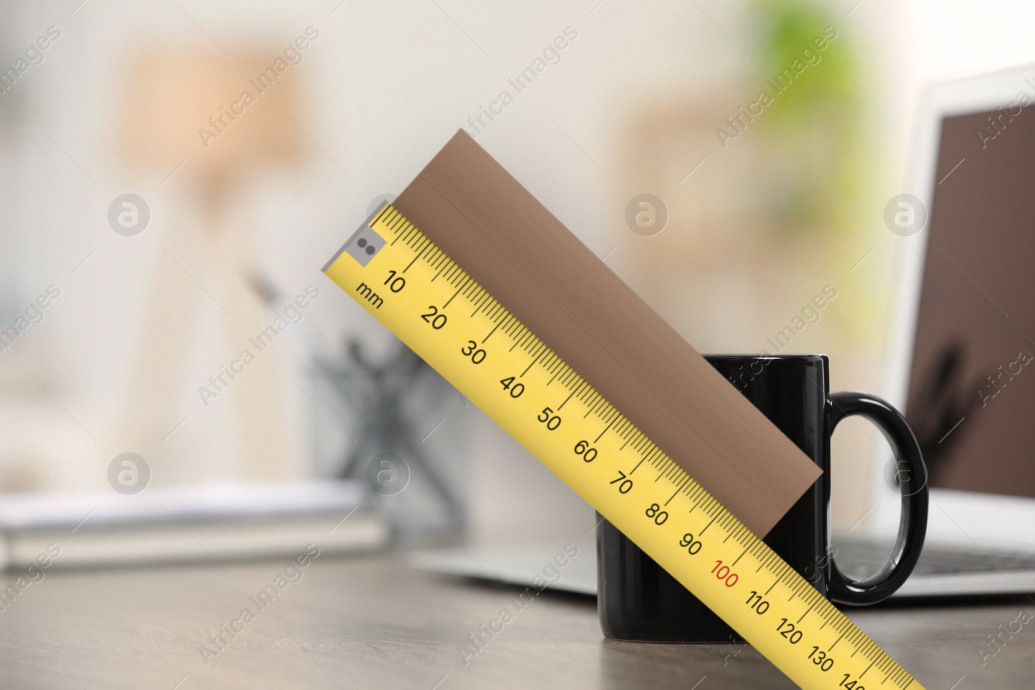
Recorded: 101 mm
